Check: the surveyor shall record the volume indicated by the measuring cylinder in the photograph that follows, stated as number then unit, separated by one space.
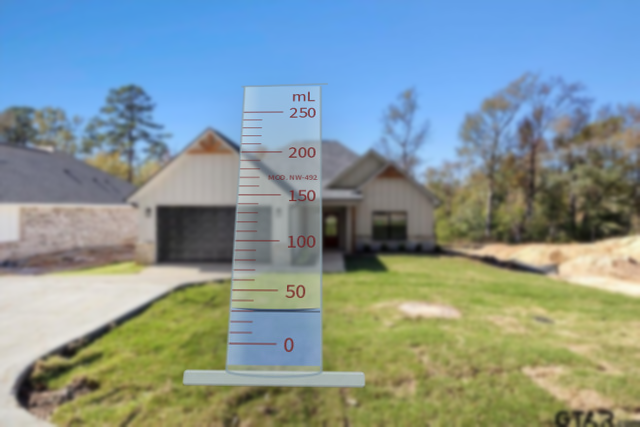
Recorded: 30 mL
